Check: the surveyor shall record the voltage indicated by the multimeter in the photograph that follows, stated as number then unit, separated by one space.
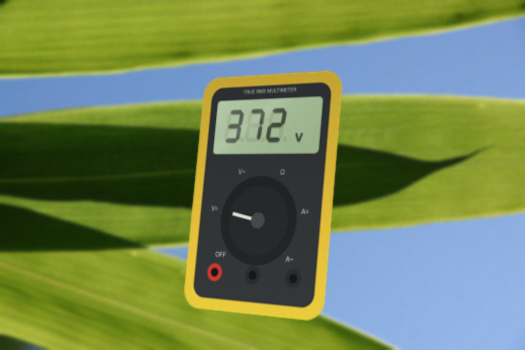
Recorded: 372 V
